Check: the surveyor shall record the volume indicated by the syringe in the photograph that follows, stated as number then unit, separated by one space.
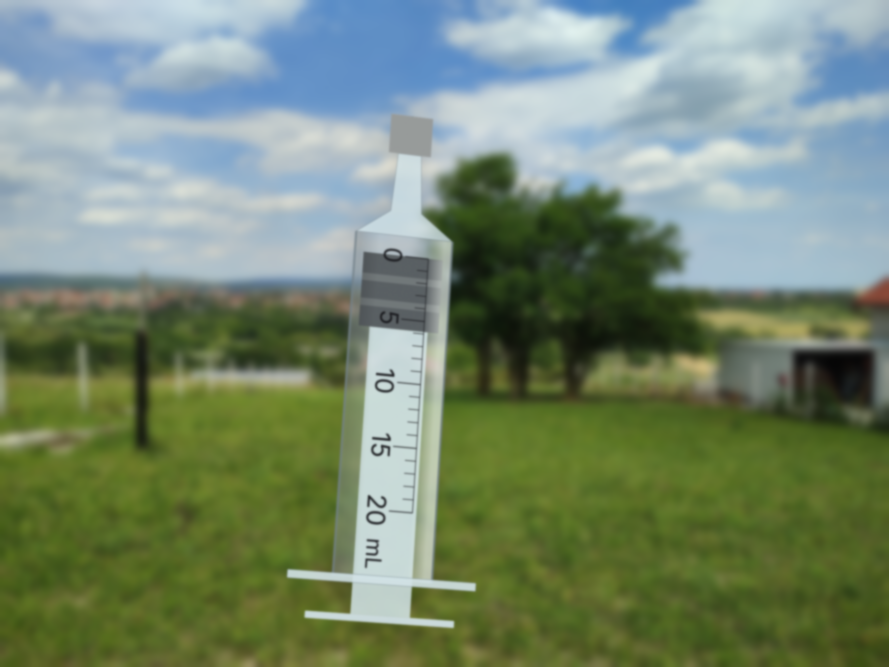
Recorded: 0 mL
